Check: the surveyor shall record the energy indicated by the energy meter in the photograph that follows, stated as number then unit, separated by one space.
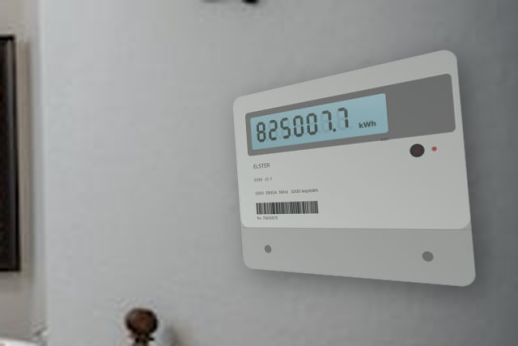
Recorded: 825007.7 kWh
